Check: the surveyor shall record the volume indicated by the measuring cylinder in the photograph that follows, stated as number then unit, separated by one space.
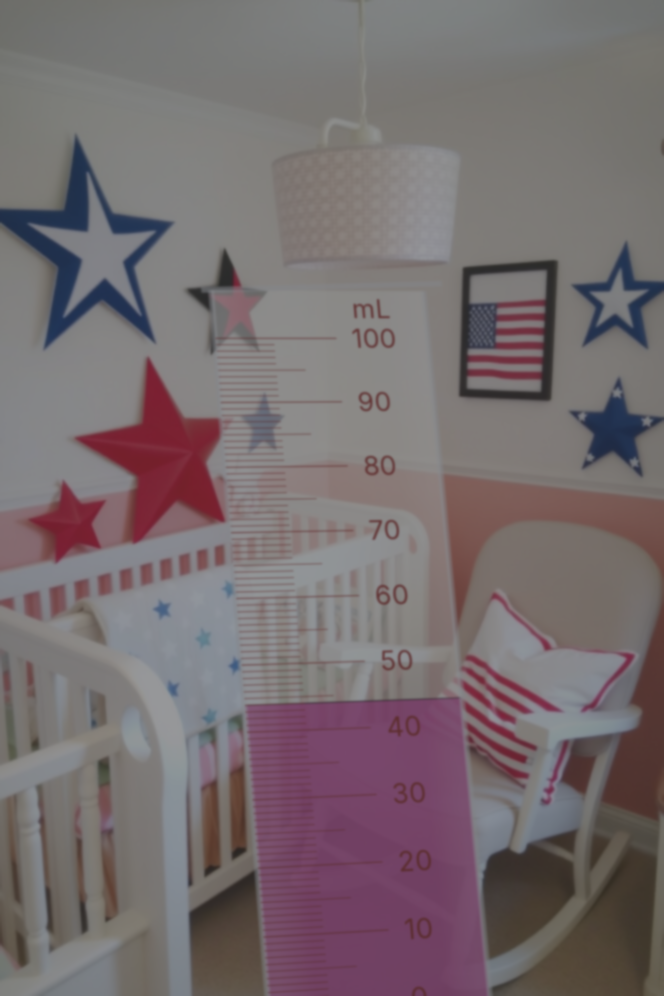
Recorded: 44 mL
